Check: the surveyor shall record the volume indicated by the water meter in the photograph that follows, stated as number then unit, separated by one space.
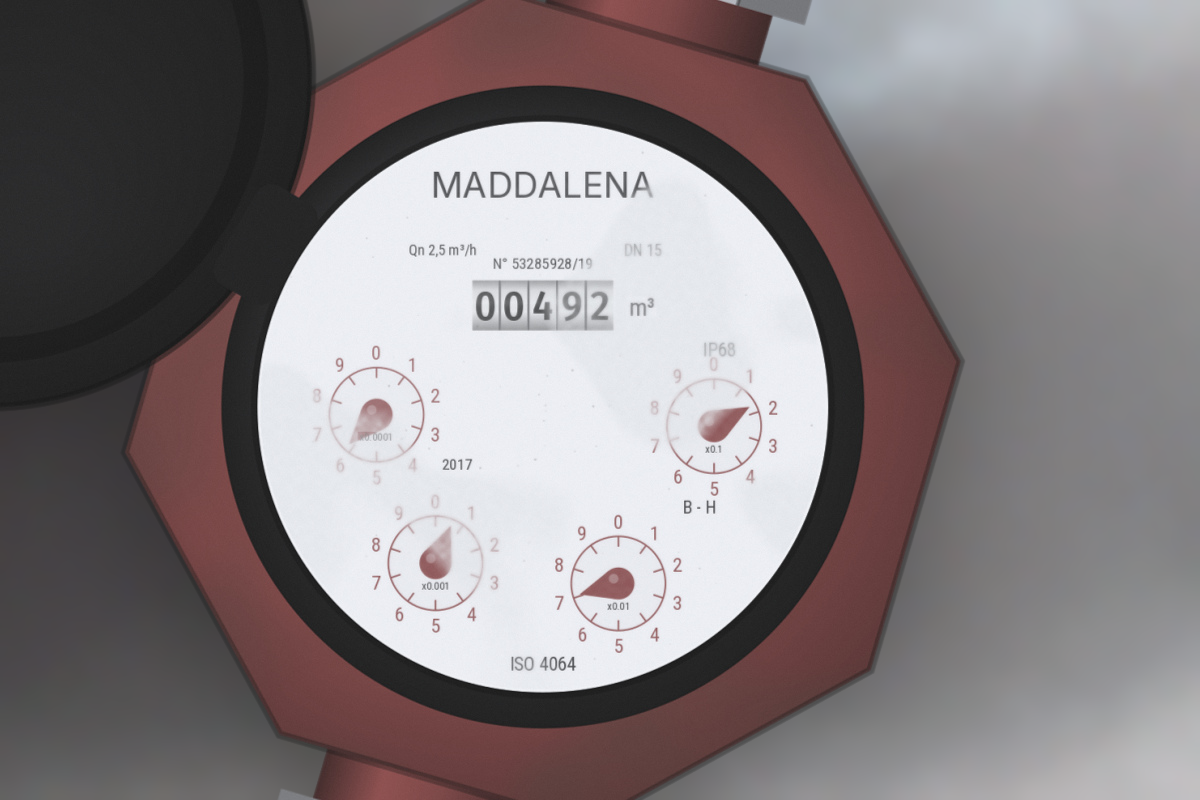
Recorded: 492.1706 m³
